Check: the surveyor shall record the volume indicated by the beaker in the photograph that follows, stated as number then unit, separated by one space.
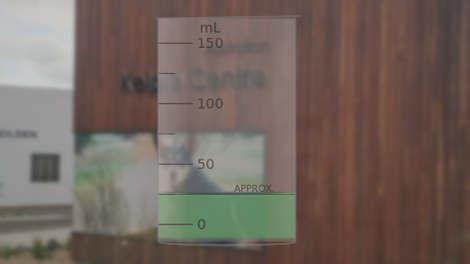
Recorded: 25 mL
